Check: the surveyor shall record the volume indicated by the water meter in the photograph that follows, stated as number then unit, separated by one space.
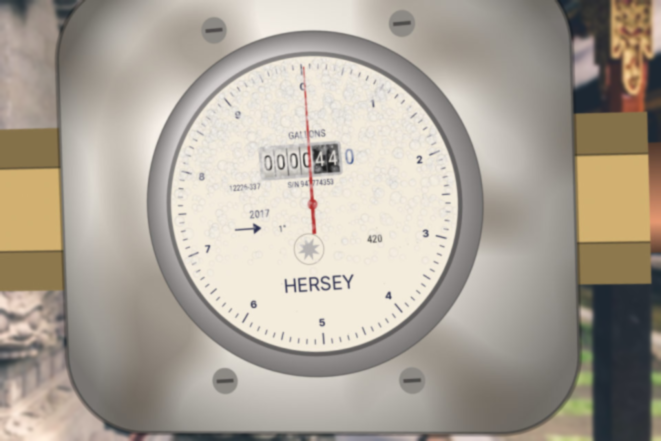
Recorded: 440.0 gal
